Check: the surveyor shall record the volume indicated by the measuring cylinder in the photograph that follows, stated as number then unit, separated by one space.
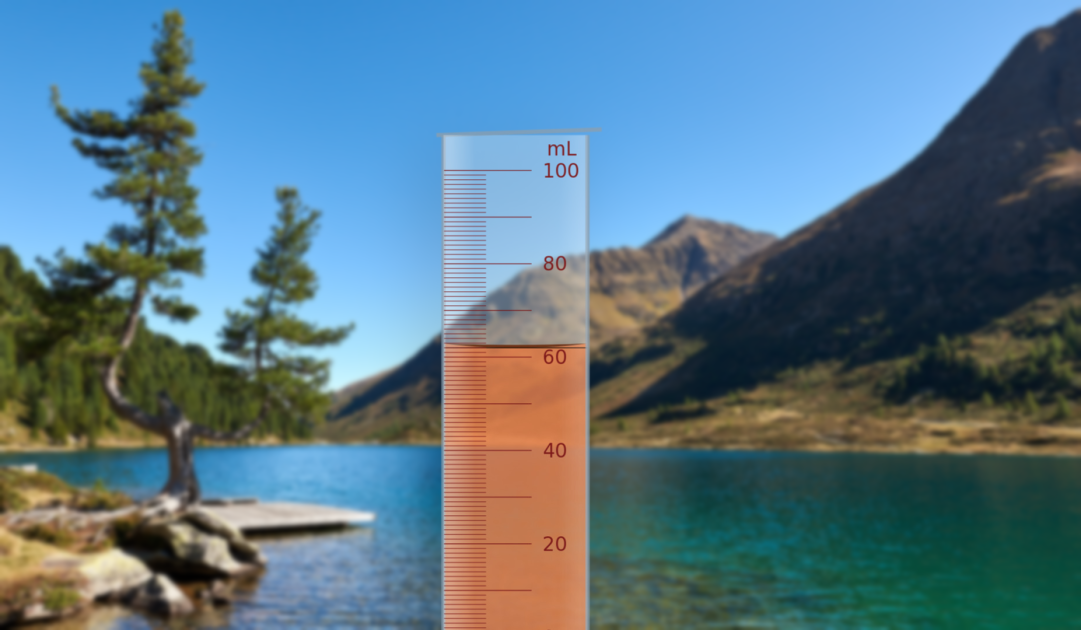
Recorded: 62 mL
